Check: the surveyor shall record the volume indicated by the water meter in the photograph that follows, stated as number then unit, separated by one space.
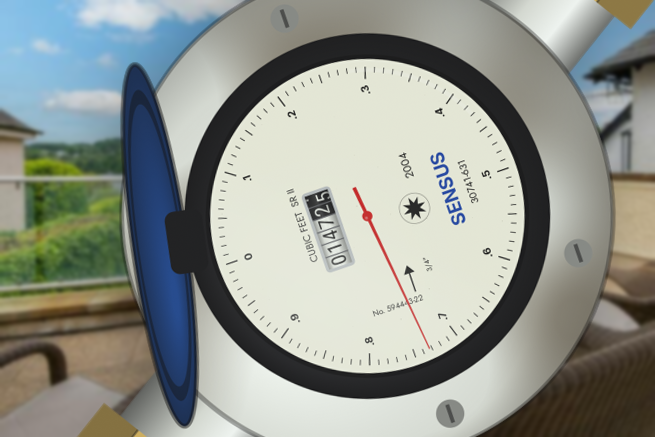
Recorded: 14724.73 ft³
